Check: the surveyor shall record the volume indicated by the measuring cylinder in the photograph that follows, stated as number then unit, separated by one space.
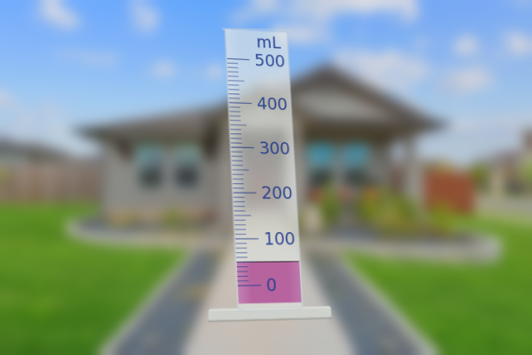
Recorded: 50 mL
